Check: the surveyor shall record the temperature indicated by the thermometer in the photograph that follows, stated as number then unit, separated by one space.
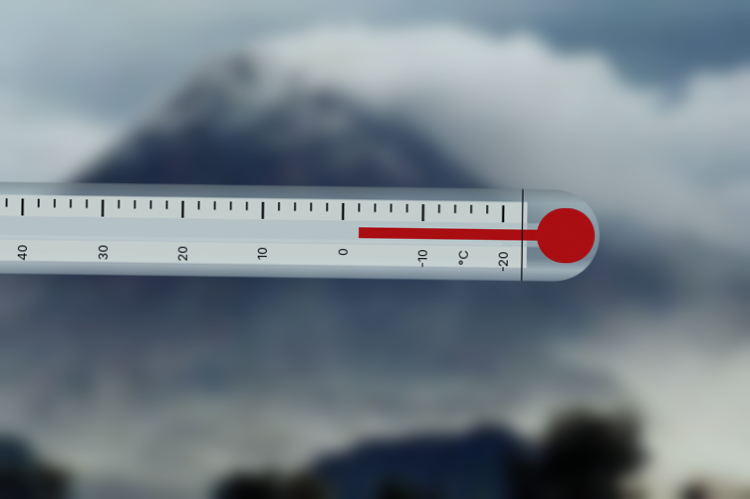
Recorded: -2 °C
